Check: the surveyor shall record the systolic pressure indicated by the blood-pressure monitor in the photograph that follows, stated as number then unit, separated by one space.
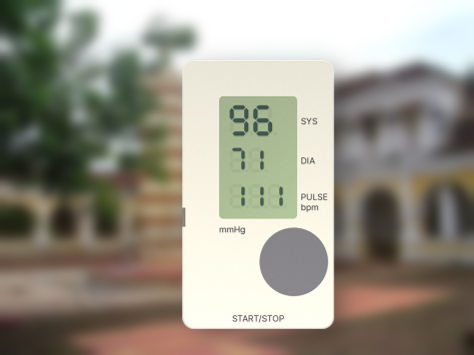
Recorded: 96 mmHg
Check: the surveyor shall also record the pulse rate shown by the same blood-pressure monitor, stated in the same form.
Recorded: 111 bpm
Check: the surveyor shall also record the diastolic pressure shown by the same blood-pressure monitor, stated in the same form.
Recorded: 71 mmHg
